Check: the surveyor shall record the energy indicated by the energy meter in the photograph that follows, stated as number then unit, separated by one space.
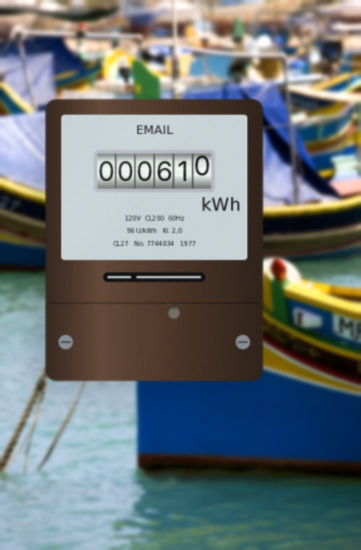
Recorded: 610 kWh
